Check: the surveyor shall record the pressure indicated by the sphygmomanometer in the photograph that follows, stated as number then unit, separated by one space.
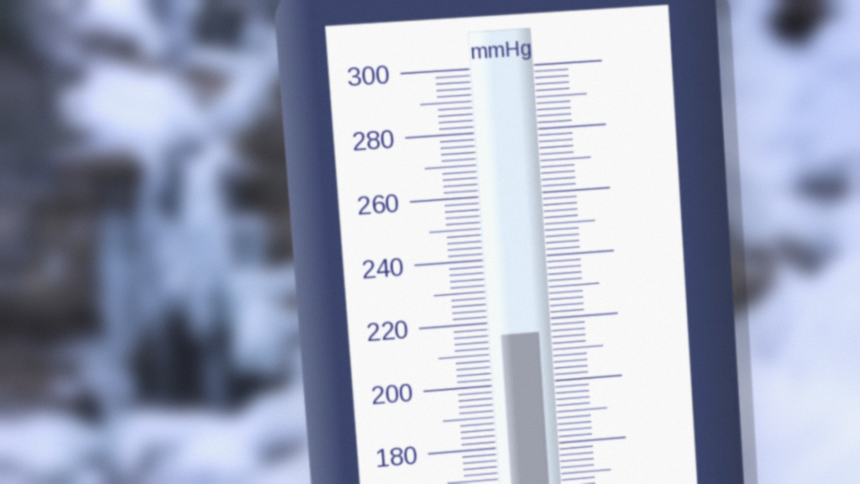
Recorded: 216 mmHg
